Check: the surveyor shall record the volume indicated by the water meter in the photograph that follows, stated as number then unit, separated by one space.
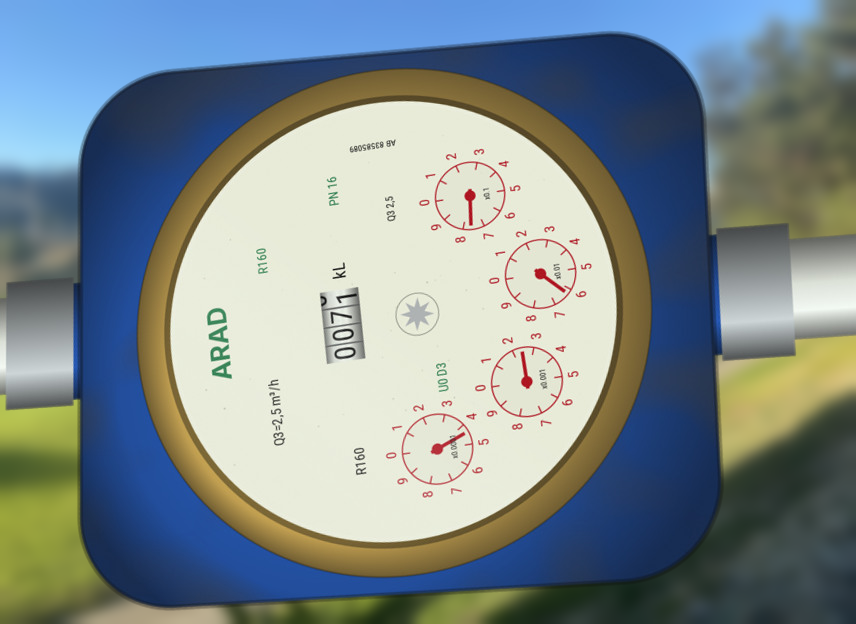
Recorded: 70.7624 kL
